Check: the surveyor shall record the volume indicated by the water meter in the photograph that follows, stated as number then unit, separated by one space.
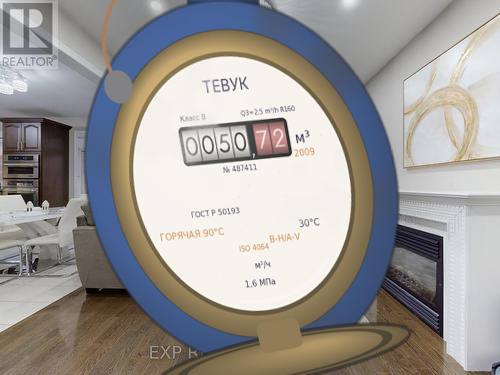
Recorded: 50.72 m³
